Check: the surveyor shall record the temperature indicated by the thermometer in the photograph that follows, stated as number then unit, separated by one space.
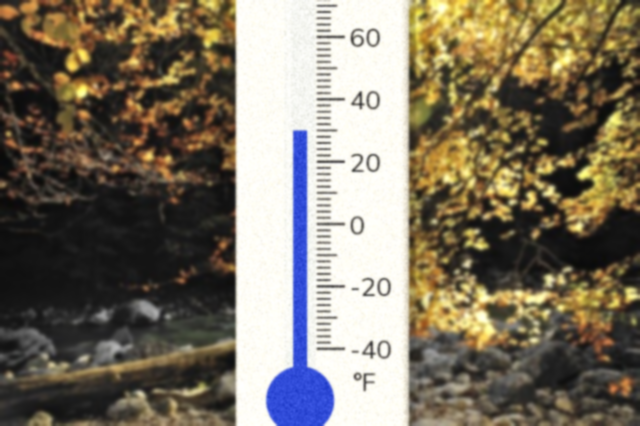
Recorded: 30 °F
